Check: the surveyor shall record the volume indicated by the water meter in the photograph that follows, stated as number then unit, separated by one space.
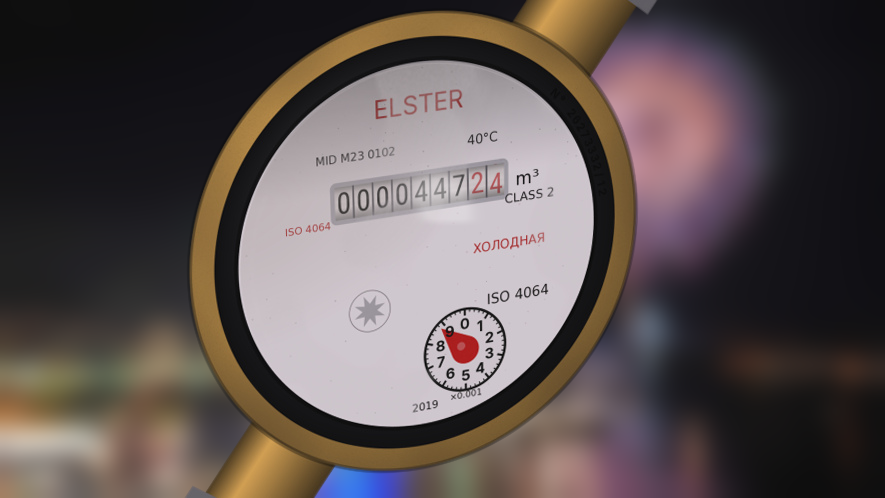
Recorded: 447.238 m³
